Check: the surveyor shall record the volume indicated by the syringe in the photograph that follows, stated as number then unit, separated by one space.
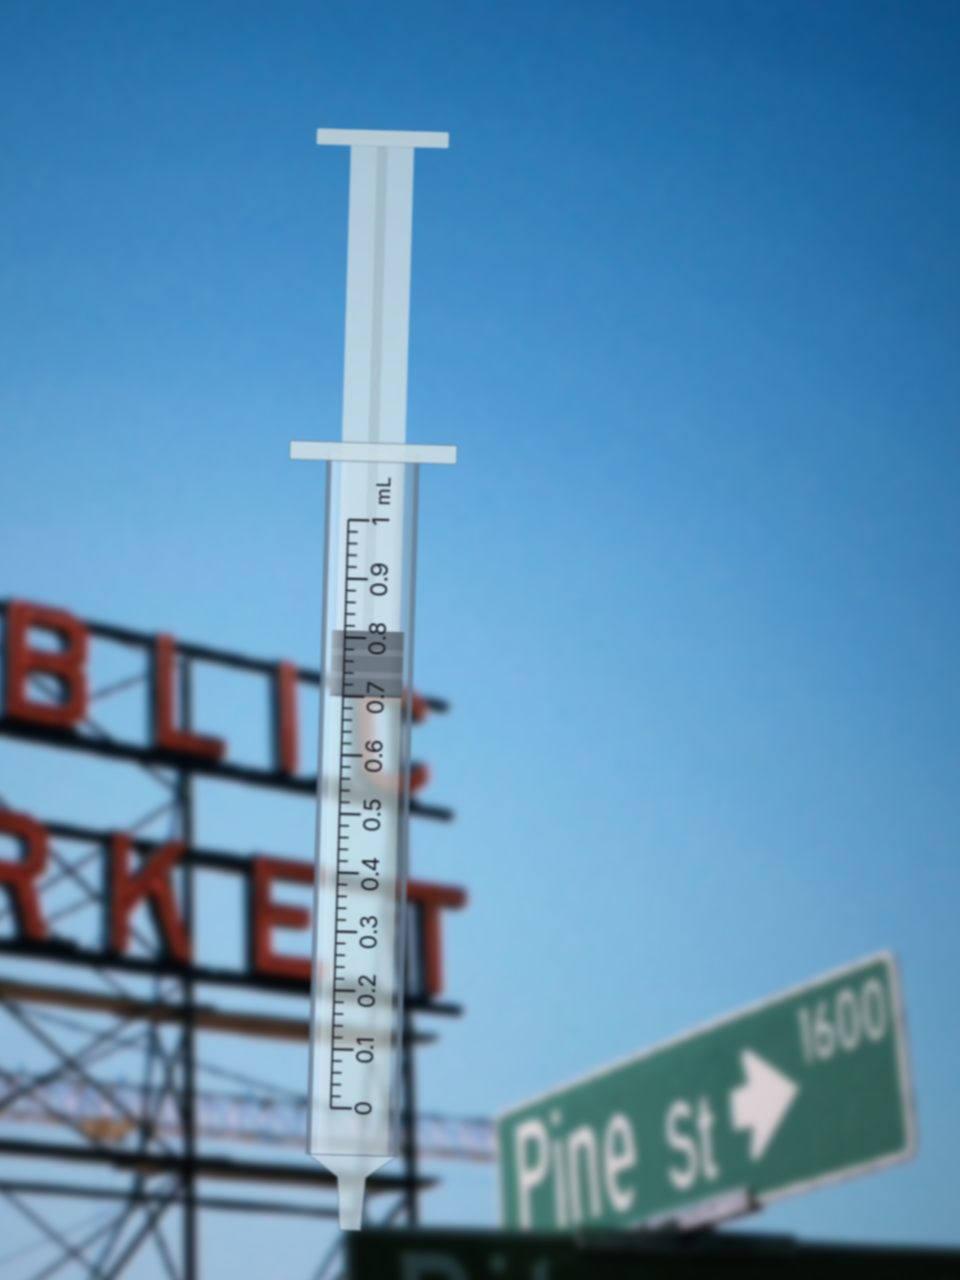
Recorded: 0.7 mL
